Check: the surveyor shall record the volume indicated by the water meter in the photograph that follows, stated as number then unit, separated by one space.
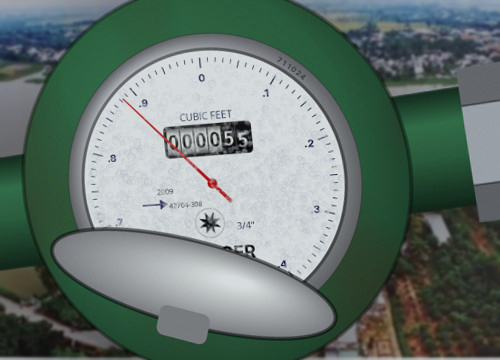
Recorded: 54.88 ft³
